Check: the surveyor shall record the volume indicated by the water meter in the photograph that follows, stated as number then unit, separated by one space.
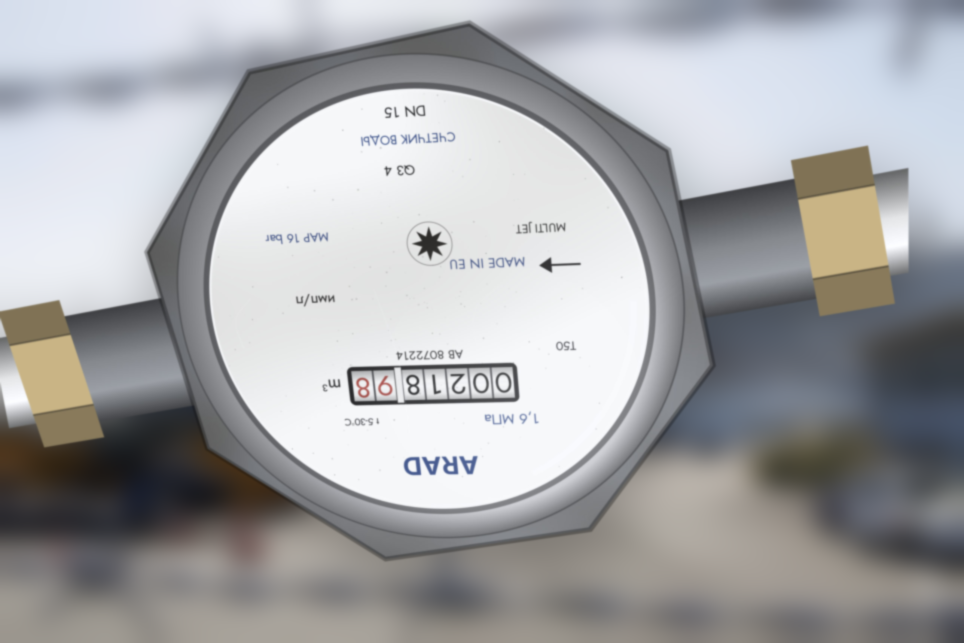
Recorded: 218.98 m³
